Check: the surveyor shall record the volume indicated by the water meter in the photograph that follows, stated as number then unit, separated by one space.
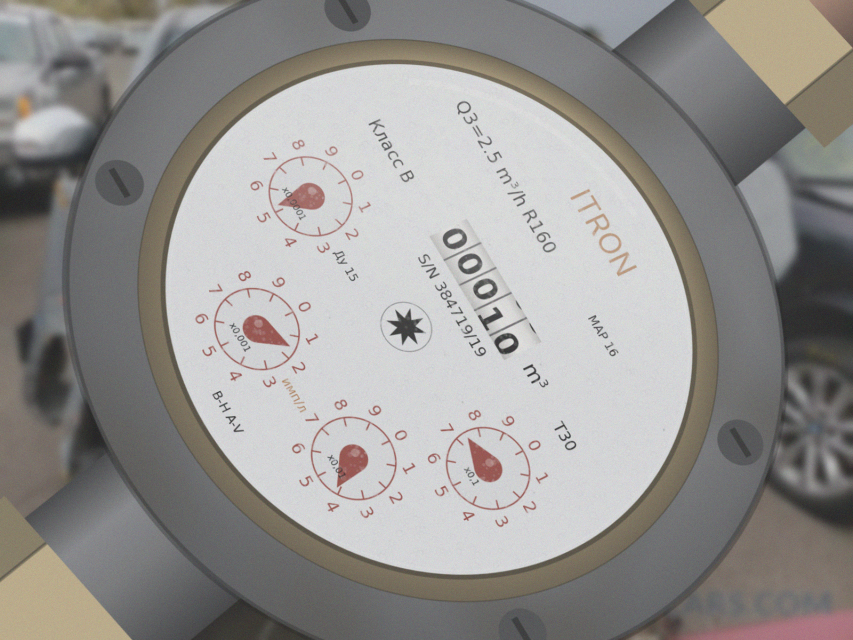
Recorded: 9.7415 m³
